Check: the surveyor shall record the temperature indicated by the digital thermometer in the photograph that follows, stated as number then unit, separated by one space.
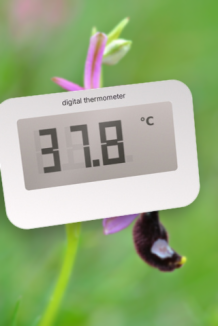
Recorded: 37.8 °C
